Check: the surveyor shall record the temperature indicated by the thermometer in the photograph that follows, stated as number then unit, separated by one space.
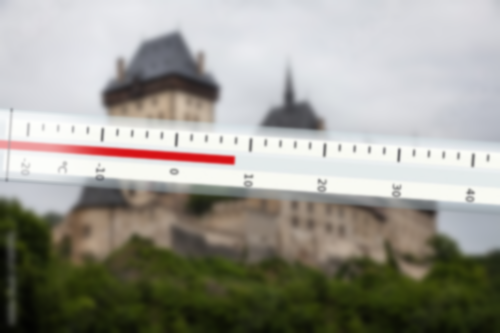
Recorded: 8 °C
